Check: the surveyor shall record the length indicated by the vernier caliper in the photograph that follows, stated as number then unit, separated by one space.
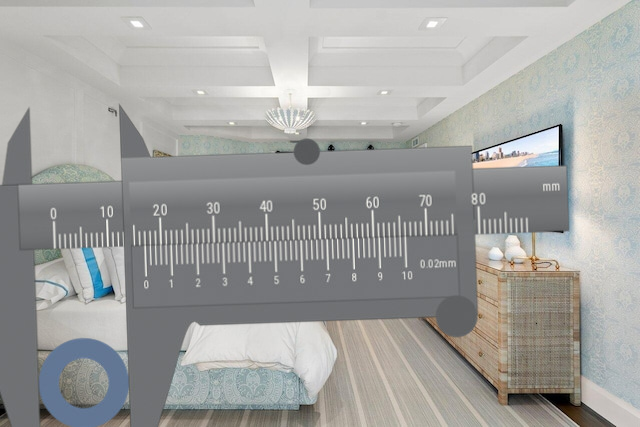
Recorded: 17.0 mm
